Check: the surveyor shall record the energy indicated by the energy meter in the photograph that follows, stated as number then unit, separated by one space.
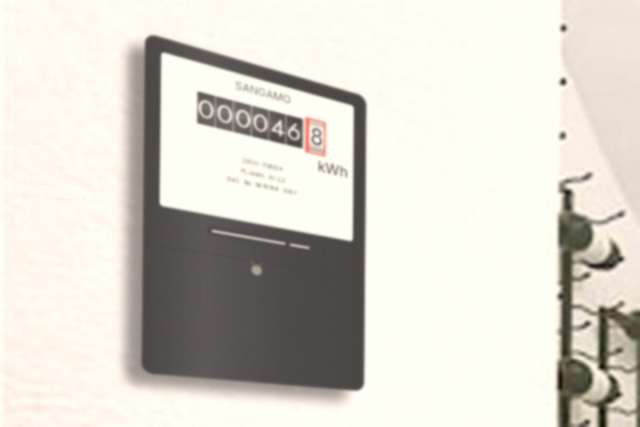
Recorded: 46.8 kWh
